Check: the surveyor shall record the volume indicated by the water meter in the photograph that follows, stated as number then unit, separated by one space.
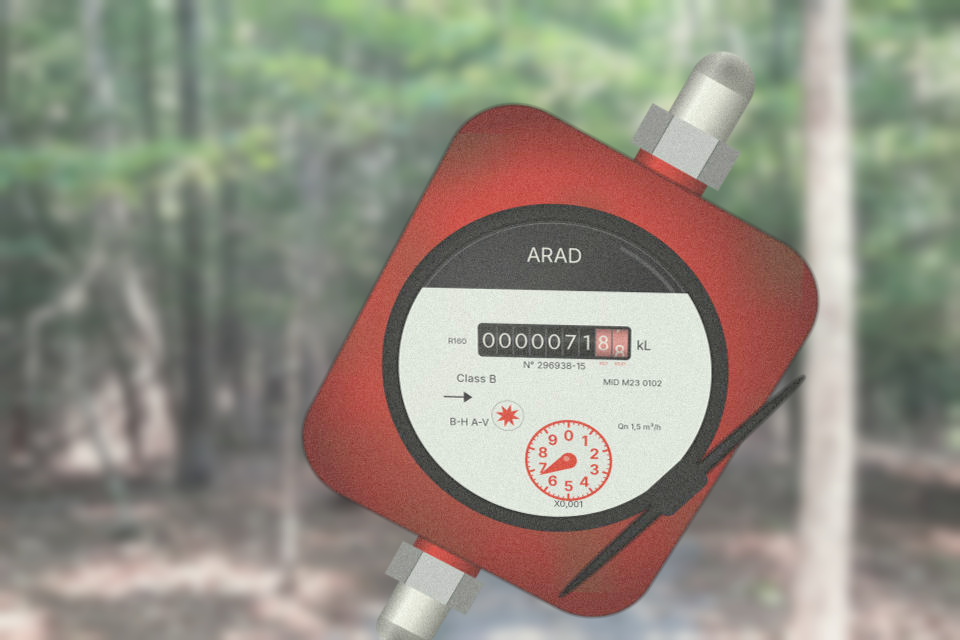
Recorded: 71.876 kL
